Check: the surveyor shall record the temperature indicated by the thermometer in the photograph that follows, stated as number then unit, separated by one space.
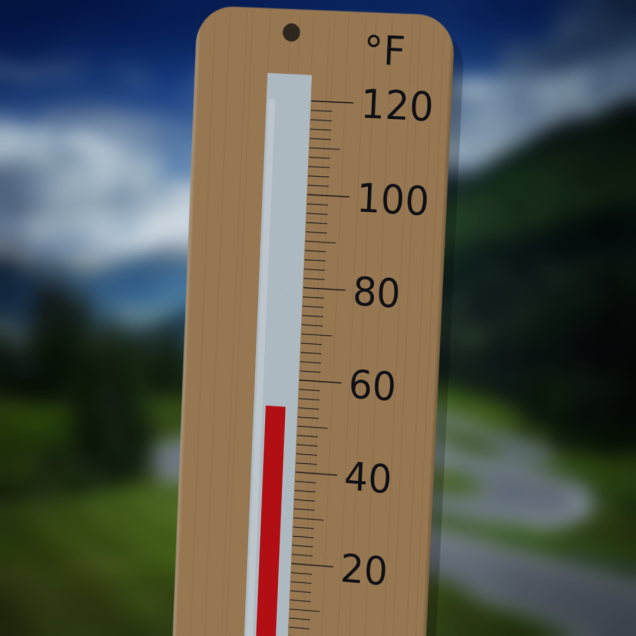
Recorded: 54 °F
